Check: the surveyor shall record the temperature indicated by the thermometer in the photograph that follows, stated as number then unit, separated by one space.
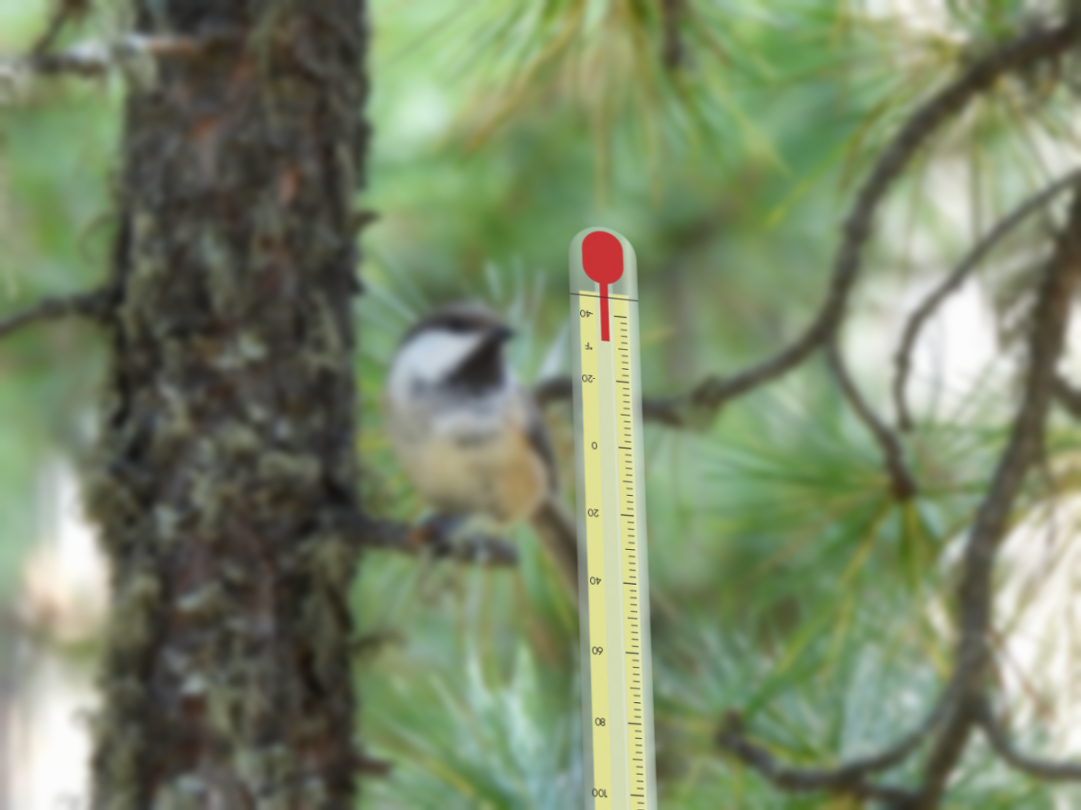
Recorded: -32 °F
